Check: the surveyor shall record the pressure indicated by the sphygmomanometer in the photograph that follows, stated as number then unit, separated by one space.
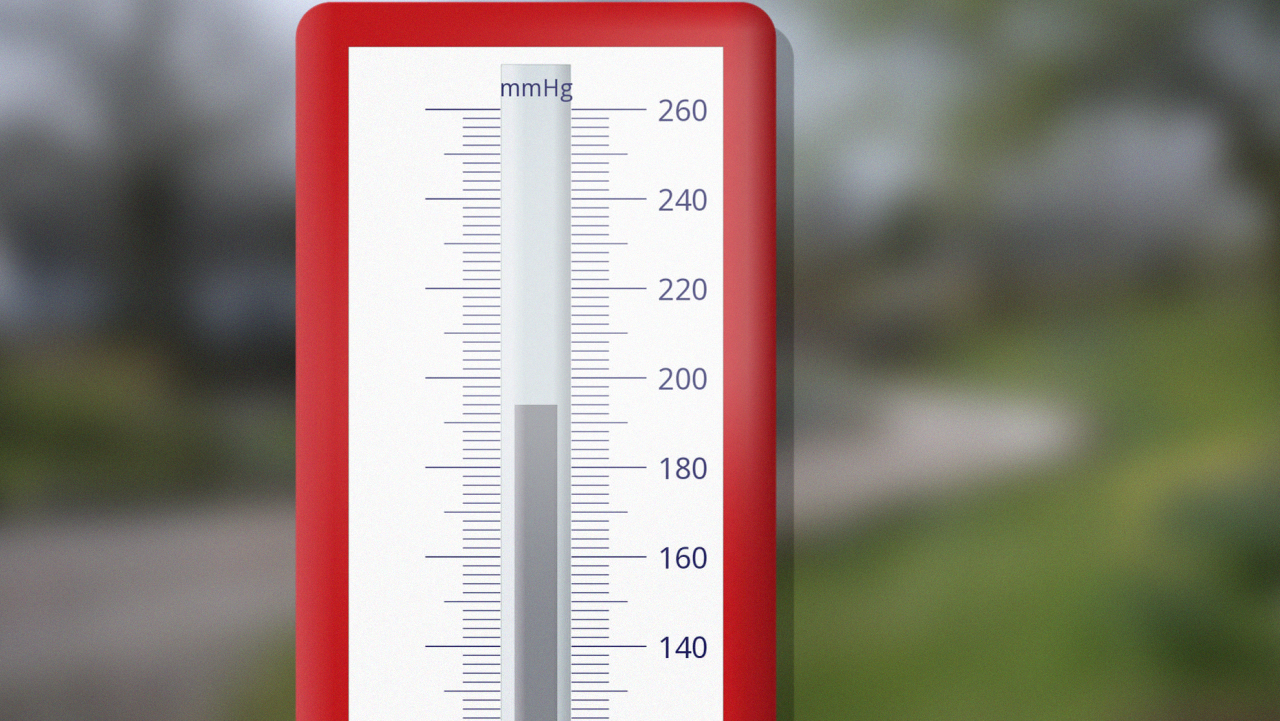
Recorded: 194 mmHg
